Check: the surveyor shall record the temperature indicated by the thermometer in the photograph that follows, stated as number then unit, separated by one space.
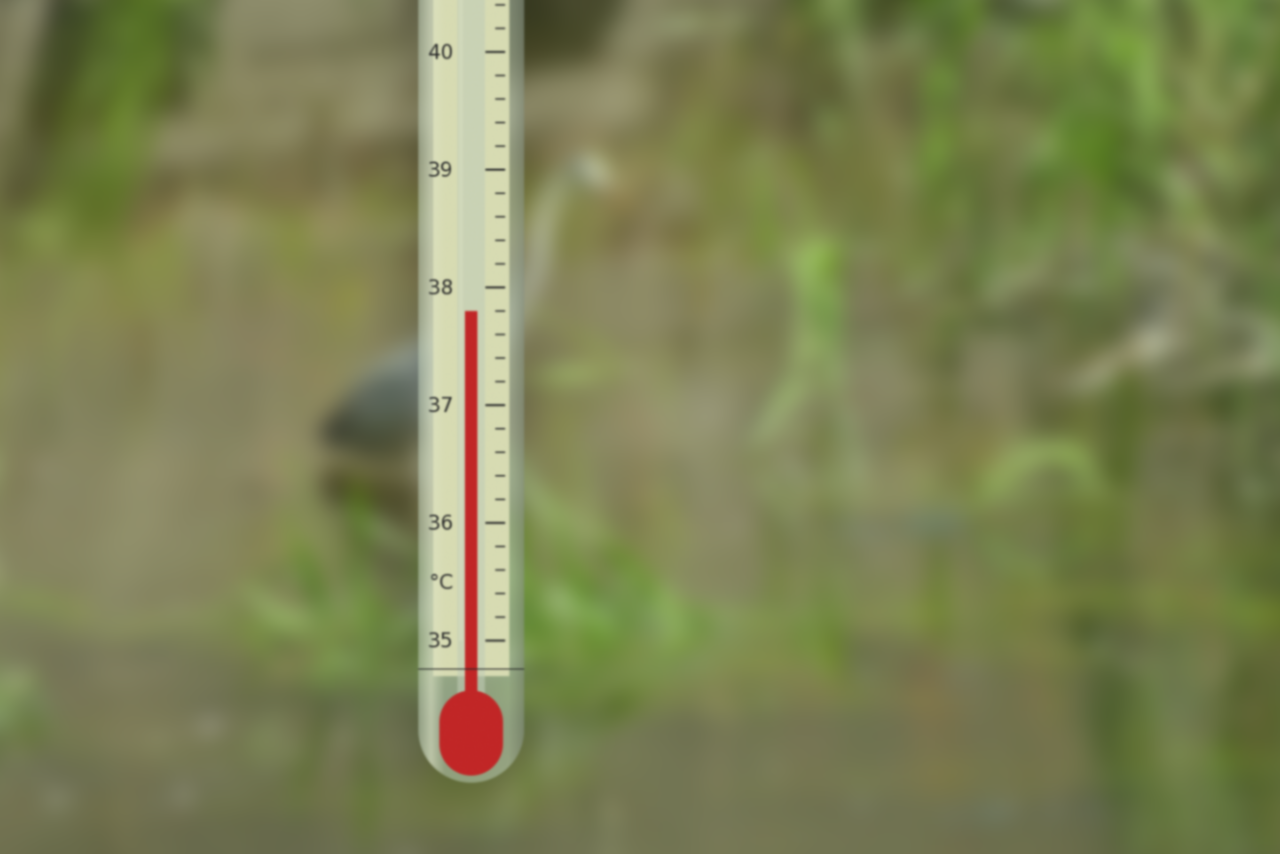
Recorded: 37.8 °C
